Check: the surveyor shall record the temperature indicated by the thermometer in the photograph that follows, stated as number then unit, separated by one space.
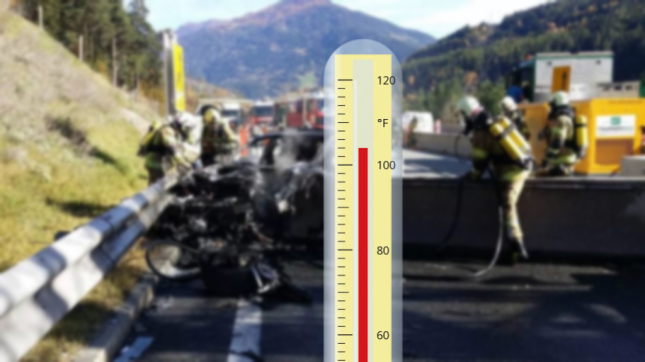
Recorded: 104 °F
